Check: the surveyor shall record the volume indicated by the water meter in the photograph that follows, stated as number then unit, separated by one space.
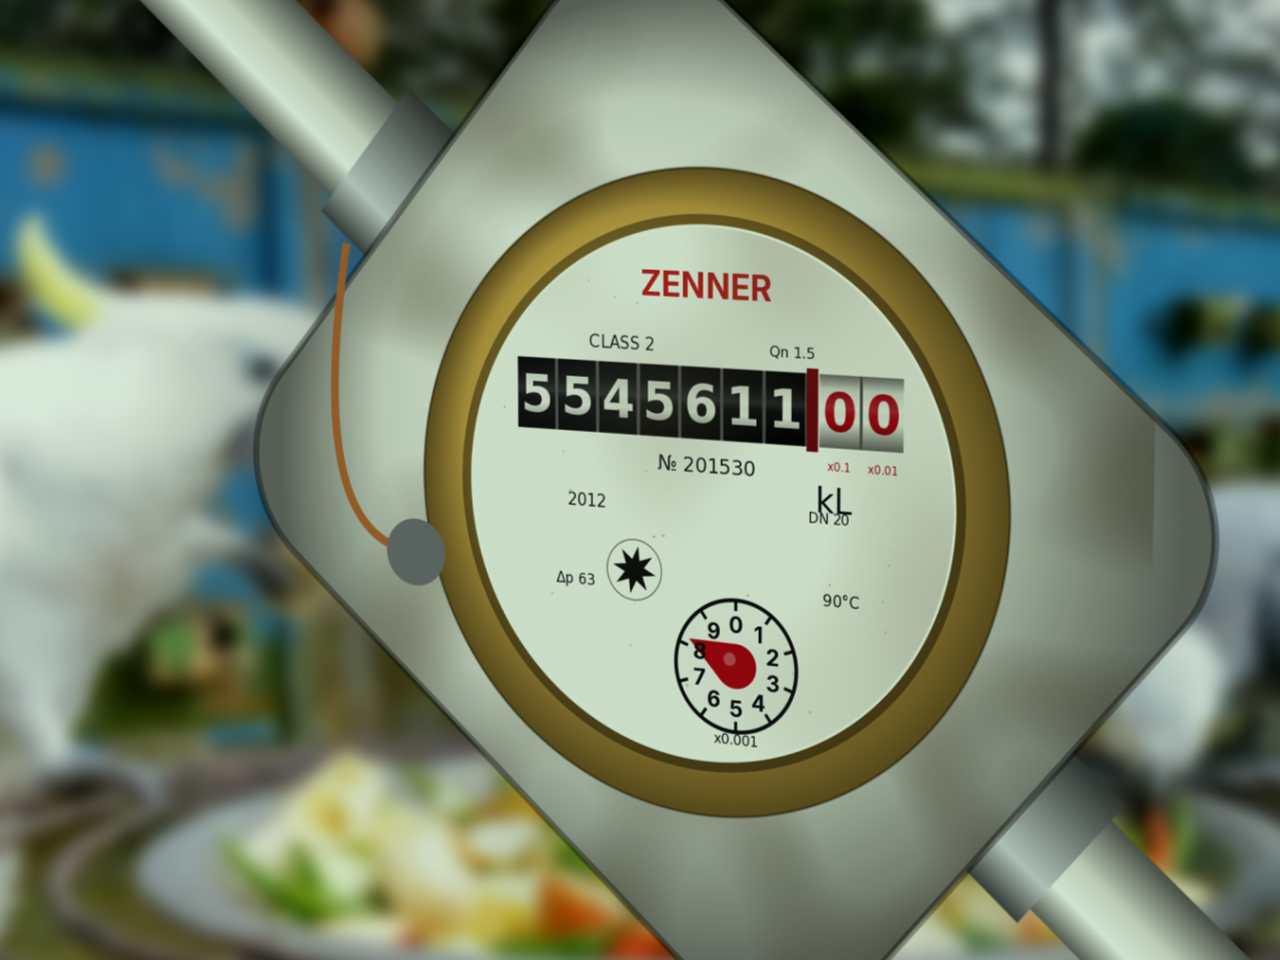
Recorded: 5545611.008 kL
